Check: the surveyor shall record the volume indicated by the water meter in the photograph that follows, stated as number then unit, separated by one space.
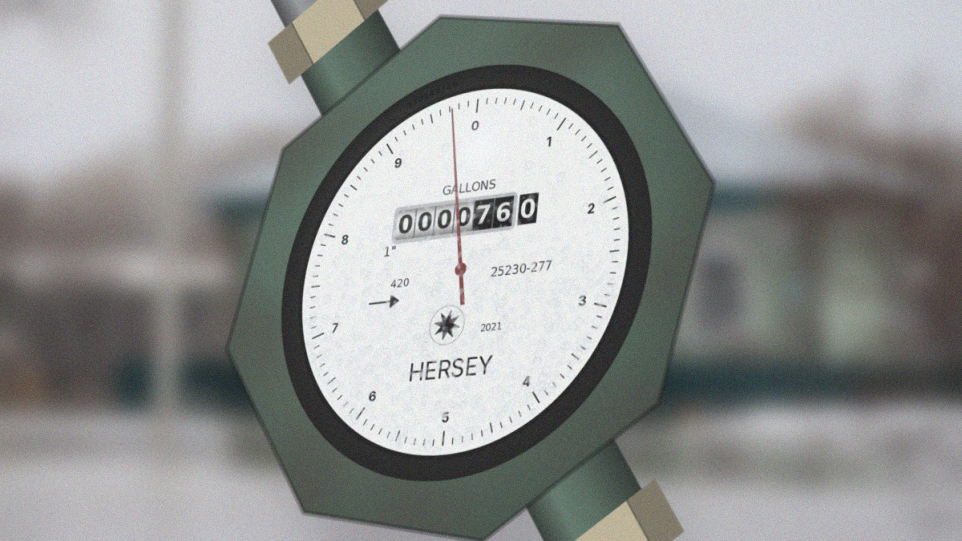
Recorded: 759.7 gal
